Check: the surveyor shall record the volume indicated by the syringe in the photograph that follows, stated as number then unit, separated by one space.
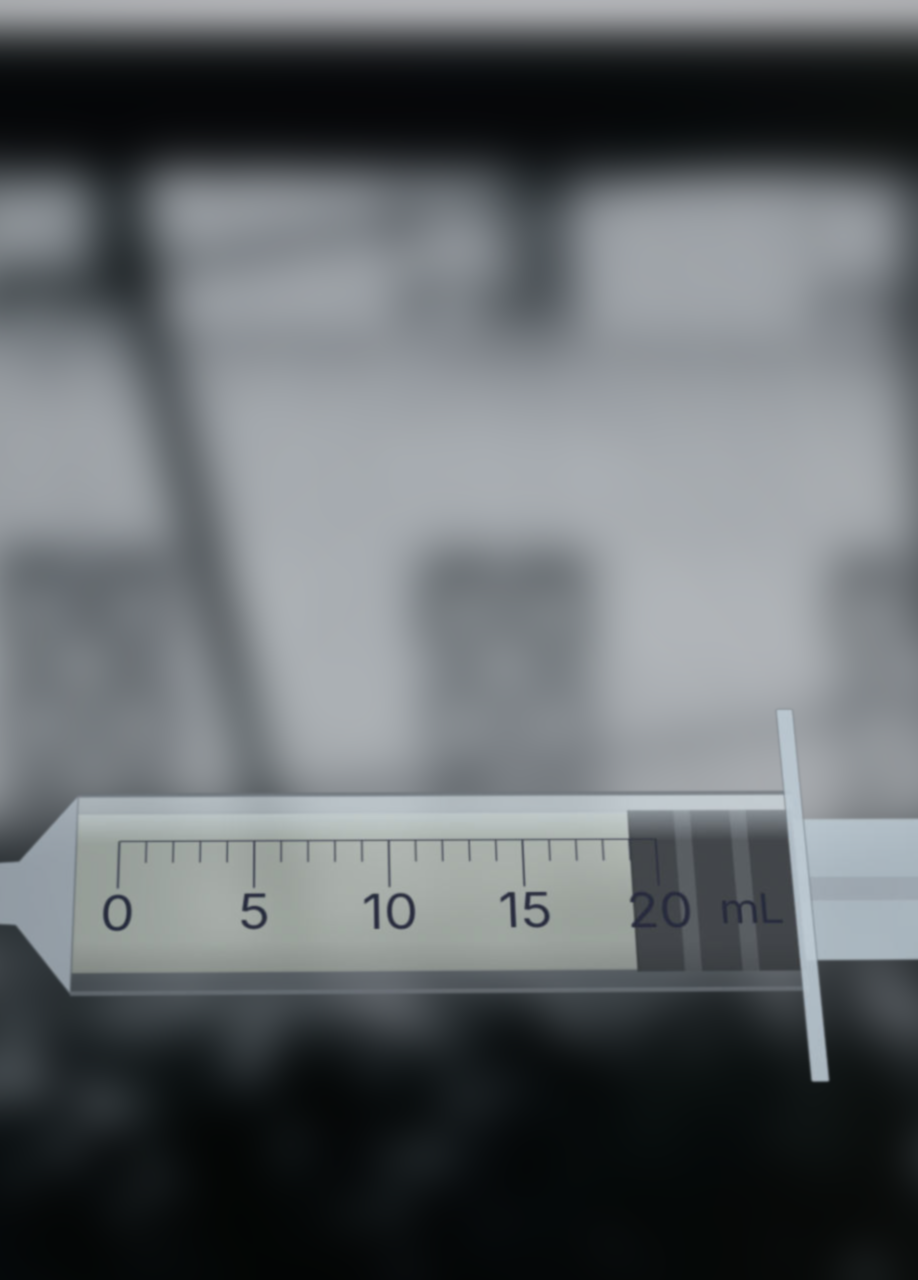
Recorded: 19 mL
